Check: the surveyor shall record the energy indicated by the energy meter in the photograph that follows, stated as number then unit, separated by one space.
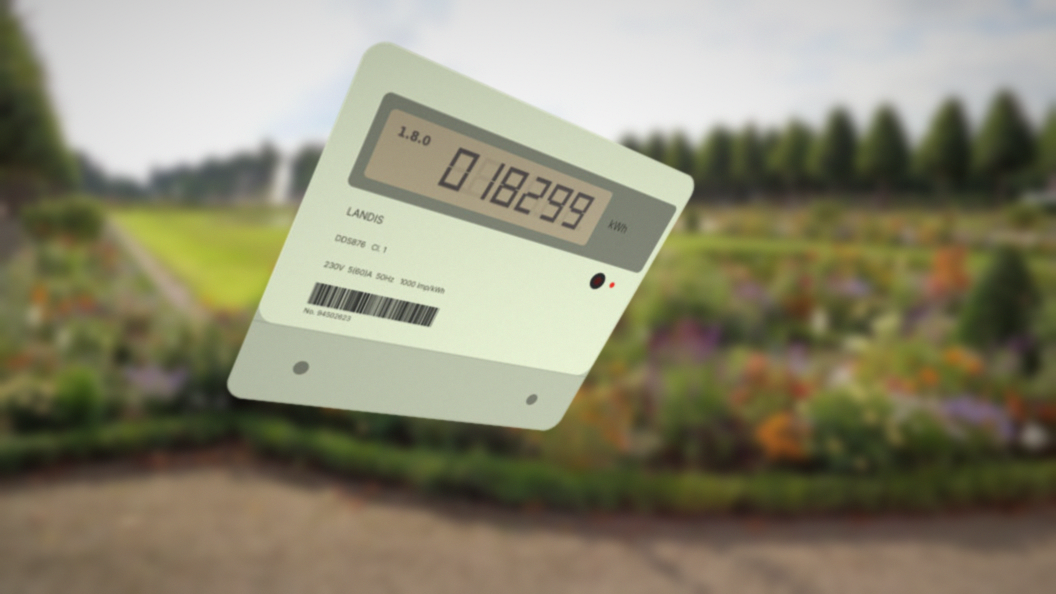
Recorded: 18299 kWh
